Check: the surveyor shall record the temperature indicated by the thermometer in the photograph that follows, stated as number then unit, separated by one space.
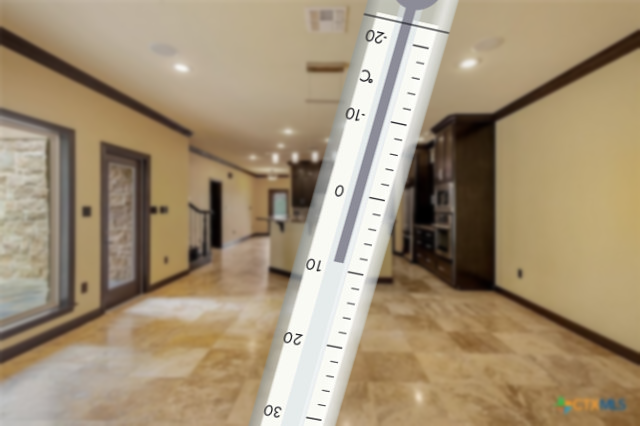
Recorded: 9 °C
